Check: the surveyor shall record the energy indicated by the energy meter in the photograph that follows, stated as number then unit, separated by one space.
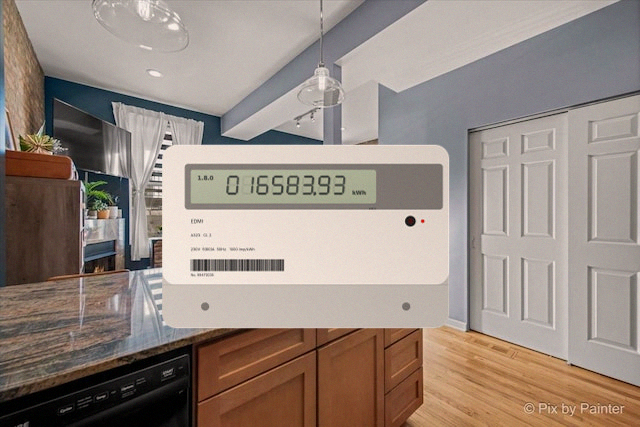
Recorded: 16583.93 kWh
